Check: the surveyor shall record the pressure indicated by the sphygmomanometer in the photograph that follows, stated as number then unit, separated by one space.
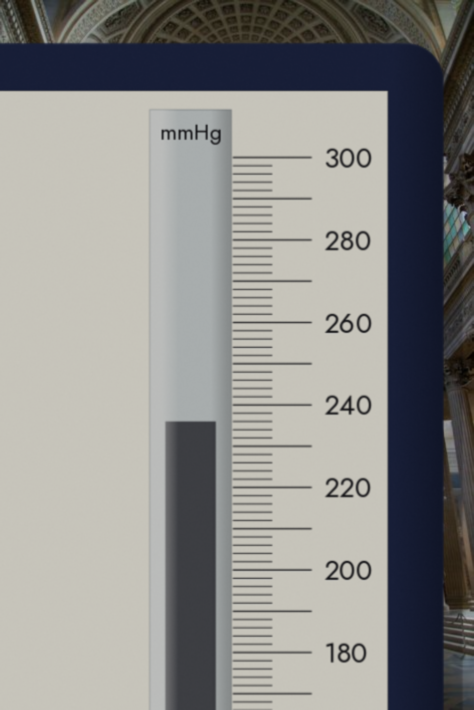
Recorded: 236 mmHg
